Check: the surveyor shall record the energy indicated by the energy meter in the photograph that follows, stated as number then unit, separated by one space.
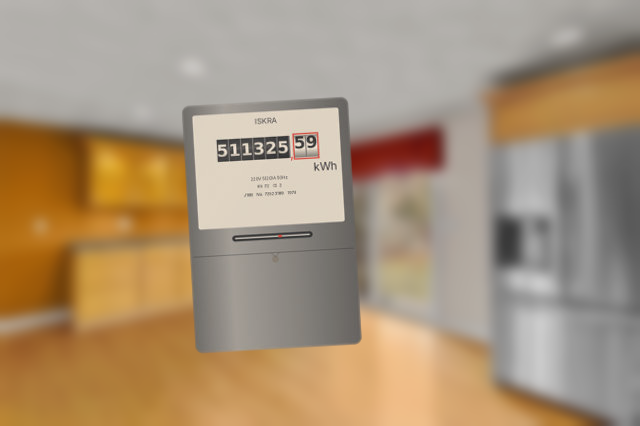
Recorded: 511325.59 kWh
